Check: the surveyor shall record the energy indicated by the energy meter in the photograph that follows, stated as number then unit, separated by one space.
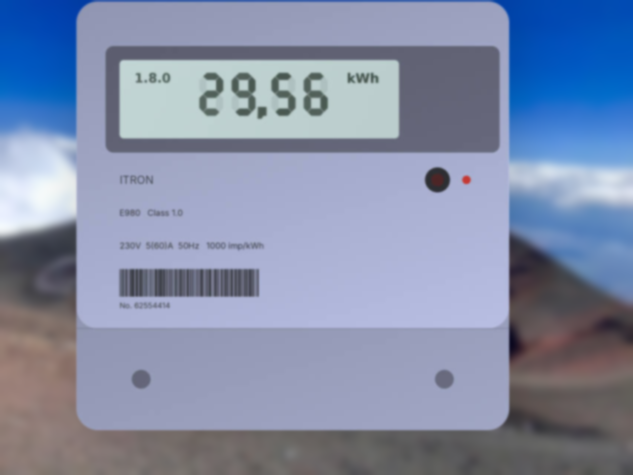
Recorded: 29.56 kWh
